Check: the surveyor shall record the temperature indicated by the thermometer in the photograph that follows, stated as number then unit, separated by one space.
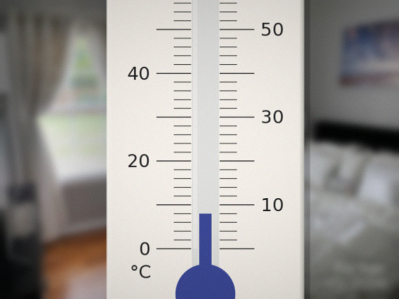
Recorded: 8 °C
